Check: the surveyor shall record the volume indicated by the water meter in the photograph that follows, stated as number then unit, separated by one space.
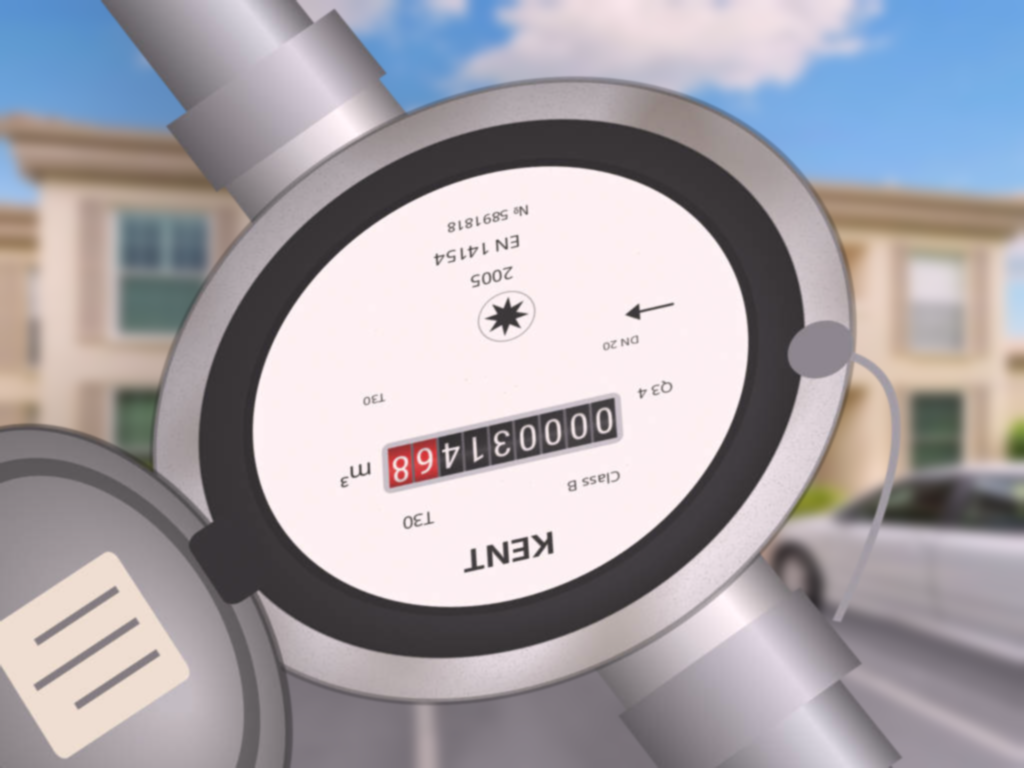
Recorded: 314.68 m³
